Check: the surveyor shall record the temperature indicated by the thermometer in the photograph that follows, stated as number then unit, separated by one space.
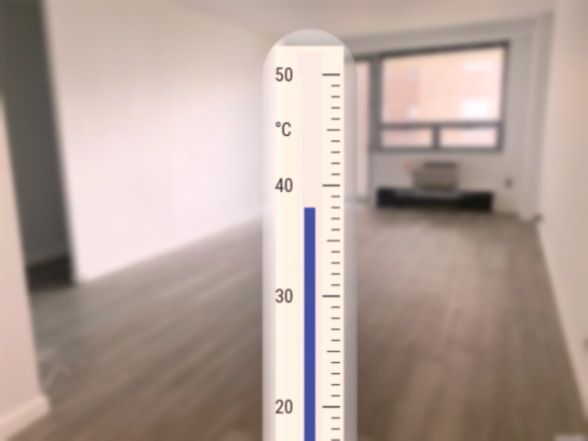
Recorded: 38 °C
